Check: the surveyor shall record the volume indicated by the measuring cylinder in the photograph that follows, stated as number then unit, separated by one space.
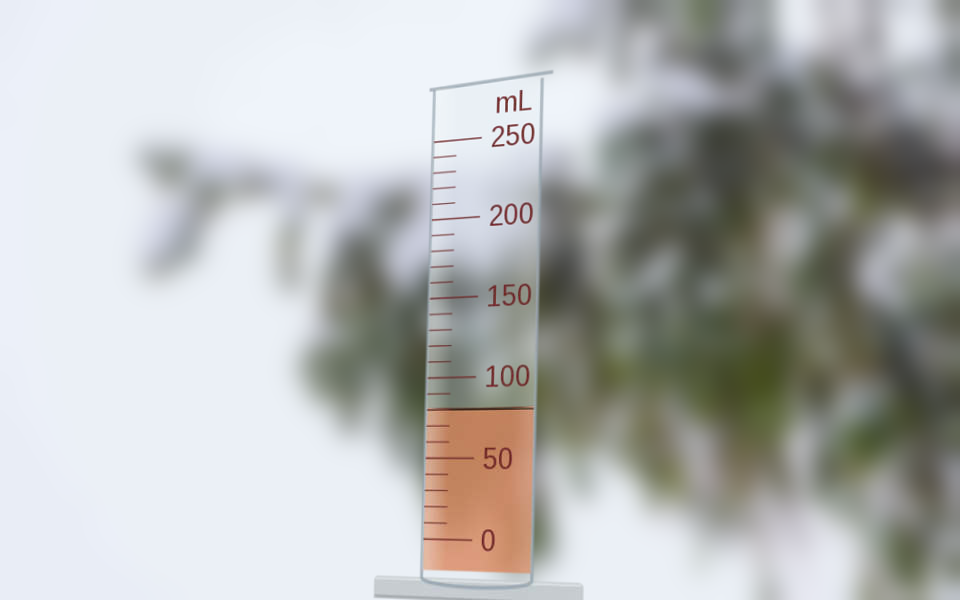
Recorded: 80 mL
